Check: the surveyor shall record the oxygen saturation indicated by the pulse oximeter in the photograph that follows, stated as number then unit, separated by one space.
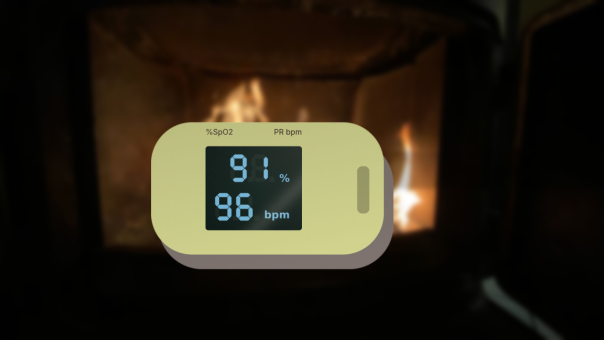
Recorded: 91 %
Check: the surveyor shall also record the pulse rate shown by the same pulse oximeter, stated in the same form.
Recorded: 96 bpm
